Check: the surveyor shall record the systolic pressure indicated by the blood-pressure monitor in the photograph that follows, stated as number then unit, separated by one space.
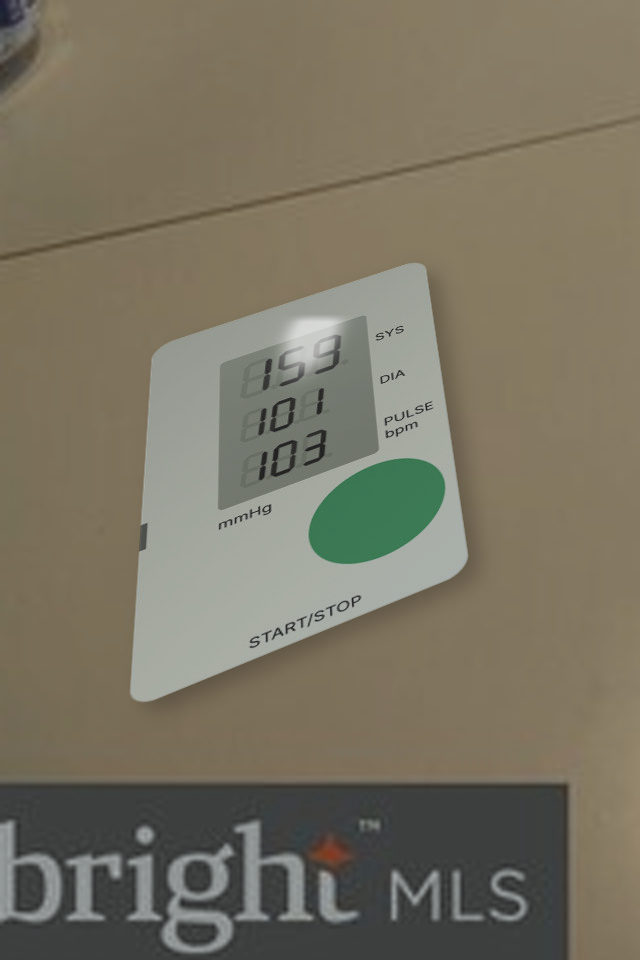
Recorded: 159 mmHg
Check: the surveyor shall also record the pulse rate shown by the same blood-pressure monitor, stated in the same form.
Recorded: 103 bpm
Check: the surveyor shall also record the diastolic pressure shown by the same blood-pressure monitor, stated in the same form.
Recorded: 101 mmHg
